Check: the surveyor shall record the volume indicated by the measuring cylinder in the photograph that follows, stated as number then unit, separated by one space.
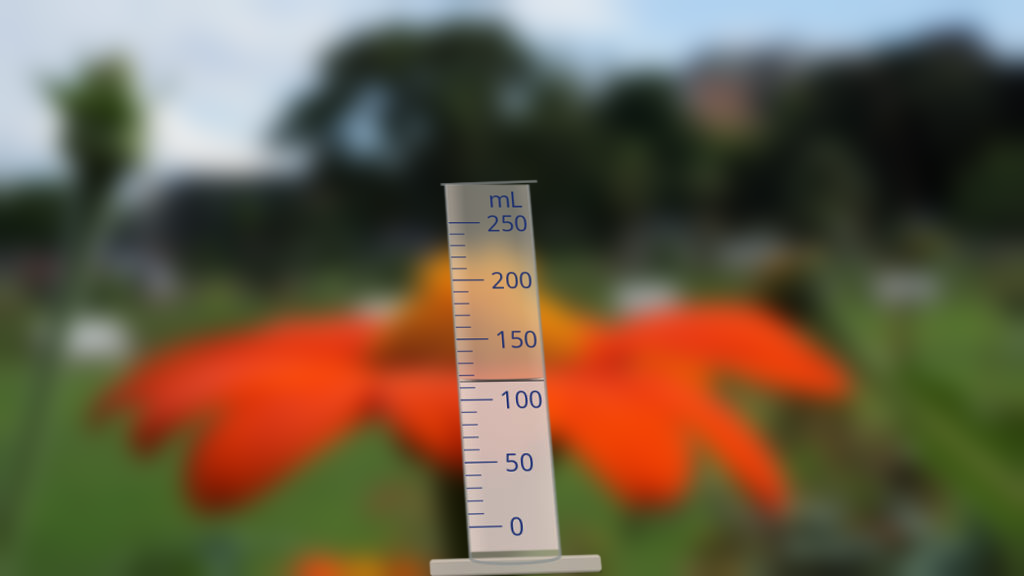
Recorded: 115 mL
